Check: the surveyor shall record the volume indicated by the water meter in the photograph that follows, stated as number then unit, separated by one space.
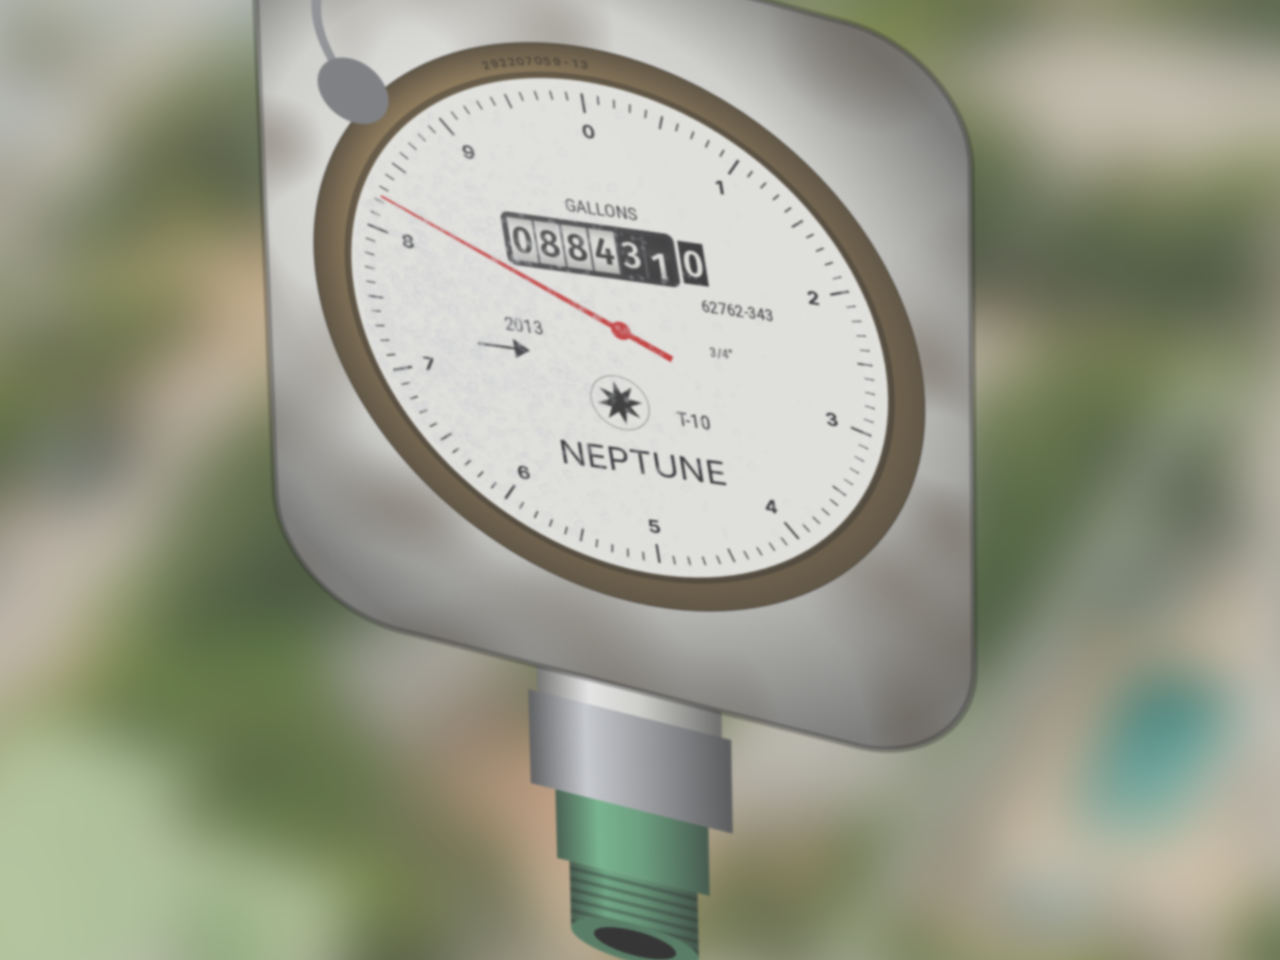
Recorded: 884308.2 gal
